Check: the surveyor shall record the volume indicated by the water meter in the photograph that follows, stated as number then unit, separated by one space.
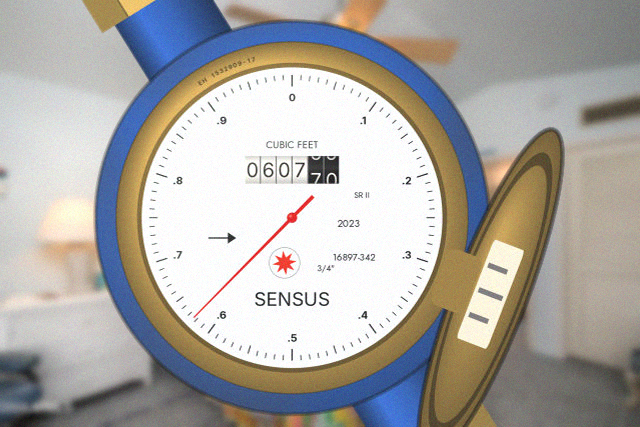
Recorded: 60769.62 ft³
